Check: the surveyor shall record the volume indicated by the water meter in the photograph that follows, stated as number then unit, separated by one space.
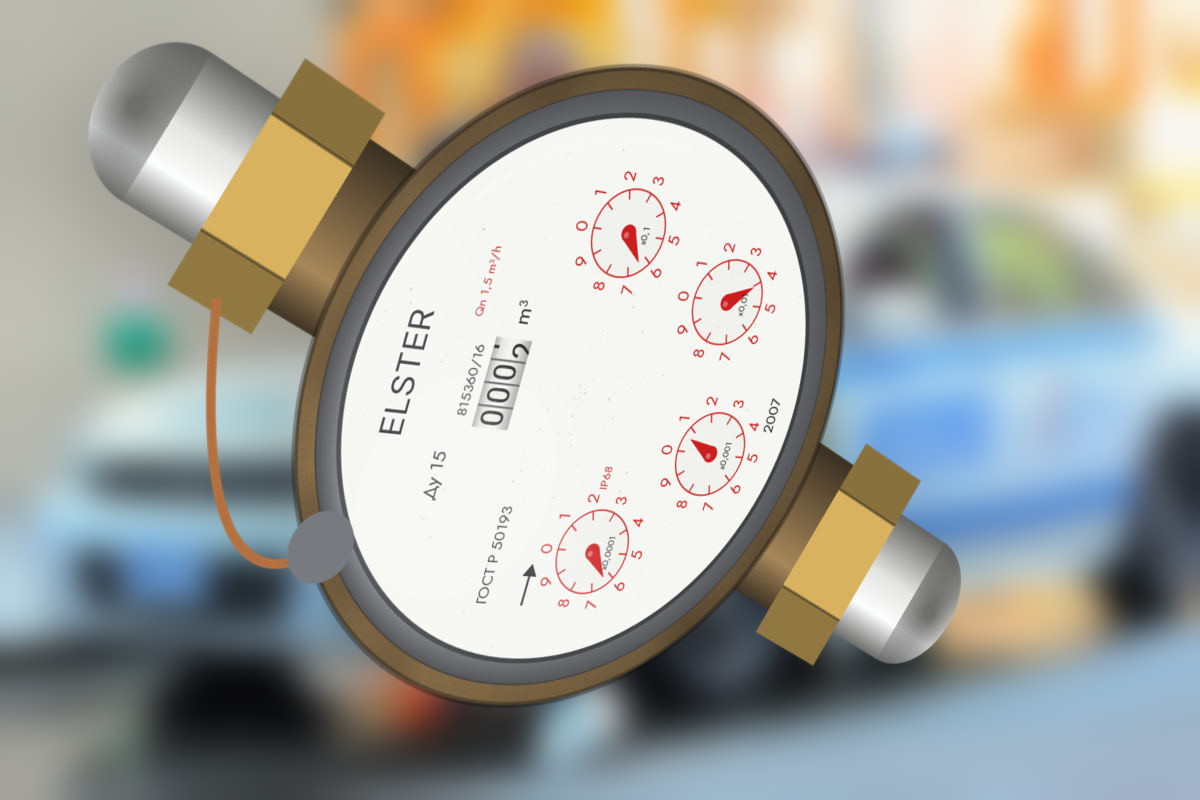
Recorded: 1.6406 m³
